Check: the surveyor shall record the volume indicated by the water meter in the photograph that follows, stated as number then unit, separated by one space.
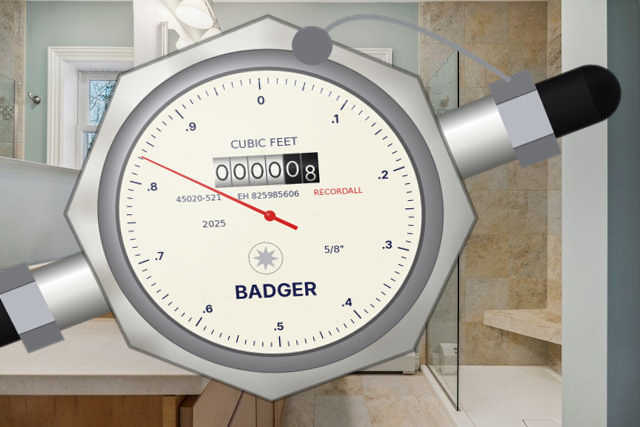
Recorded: 7.83 ft³
